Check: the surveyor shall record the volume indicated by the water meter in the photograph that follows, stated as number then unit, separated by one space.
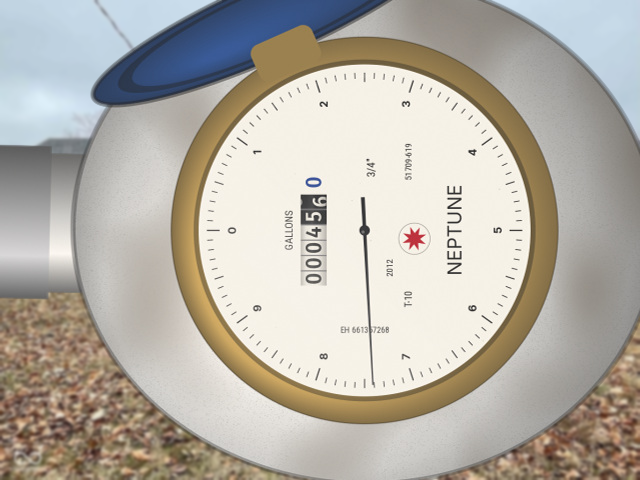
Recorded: 4557.4 gal
